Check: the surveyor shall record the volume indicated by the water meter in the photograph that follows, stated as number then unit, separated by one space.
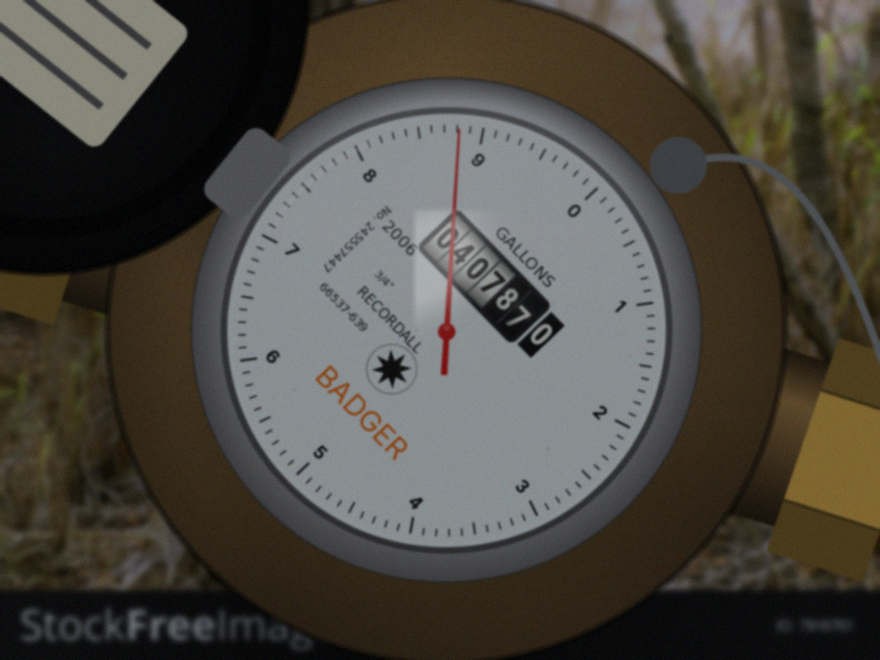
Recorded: 407868.8 gal
